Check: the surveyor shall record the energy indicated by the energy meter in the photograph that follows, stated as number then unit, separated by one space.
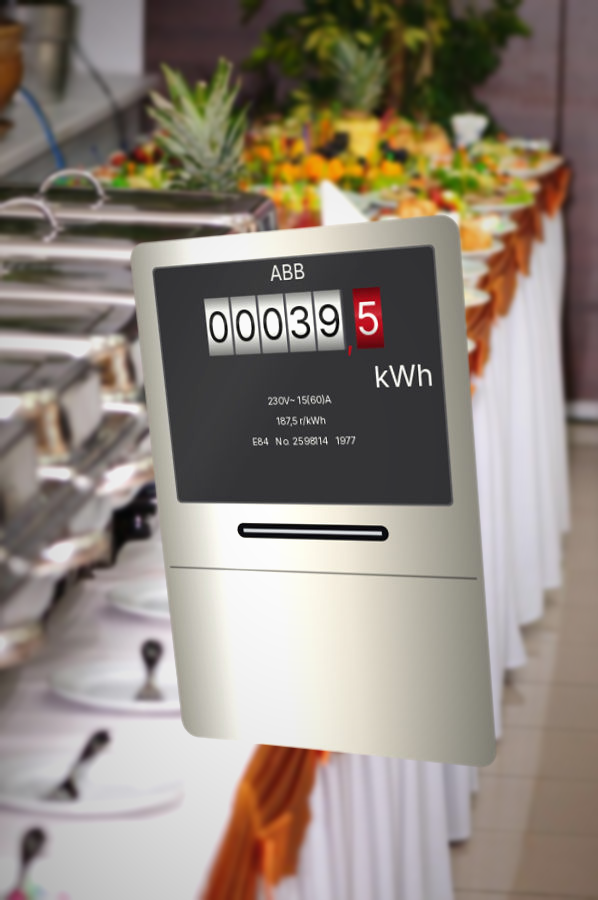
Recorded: 39.5 kWh
